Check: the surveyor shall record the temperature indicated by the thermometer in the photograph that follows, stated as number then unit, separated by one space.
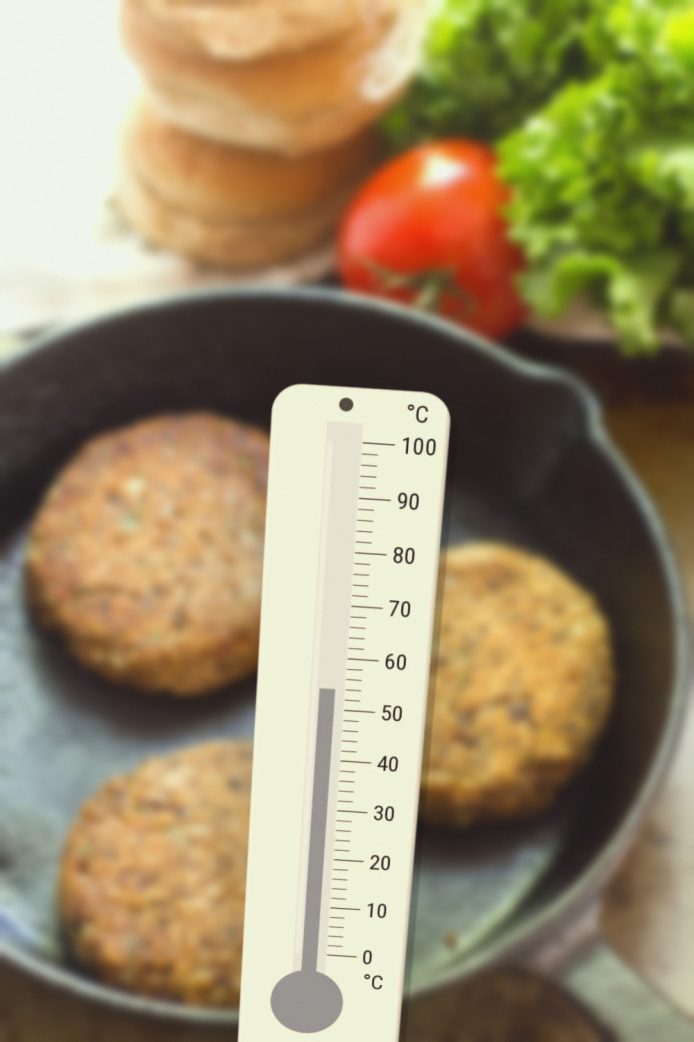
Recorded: 54 °C
